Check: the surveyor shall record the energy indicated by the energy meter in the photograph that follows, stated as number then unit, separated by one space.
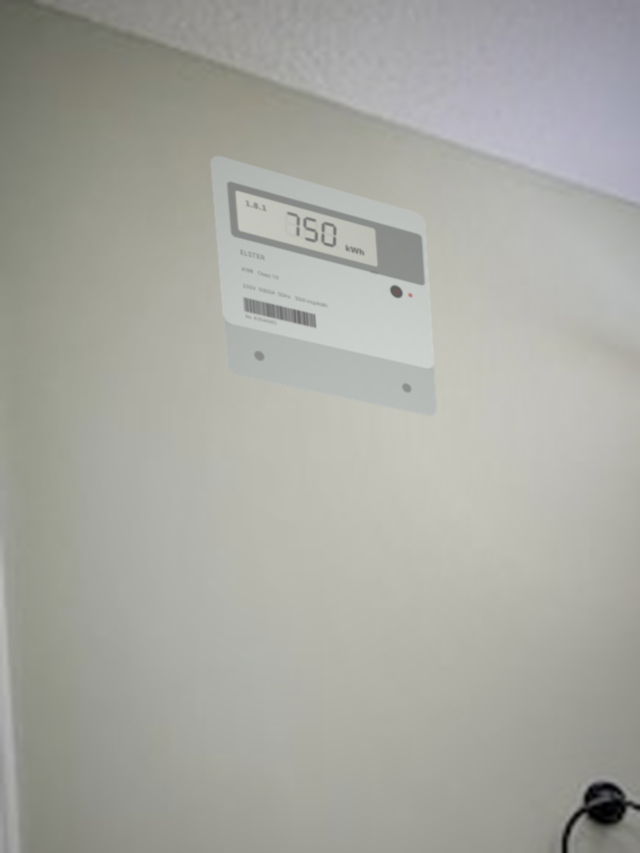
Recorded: 750 kWh
